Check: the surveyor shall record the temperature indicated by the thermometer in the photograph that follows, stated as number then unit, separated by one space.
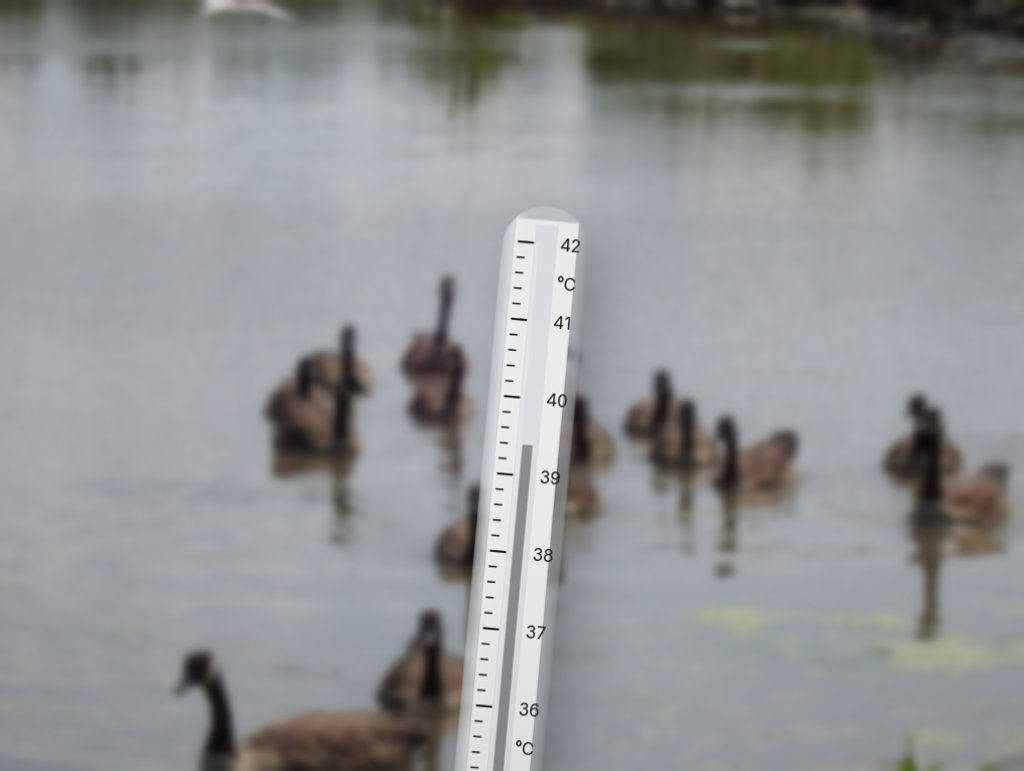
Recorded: 39.4 °C
